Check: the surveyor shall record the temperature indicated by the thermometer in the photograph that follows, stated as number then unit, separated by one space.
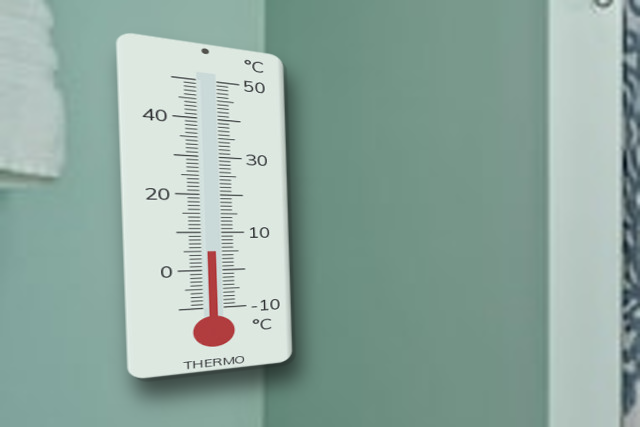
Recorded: 5 °C
